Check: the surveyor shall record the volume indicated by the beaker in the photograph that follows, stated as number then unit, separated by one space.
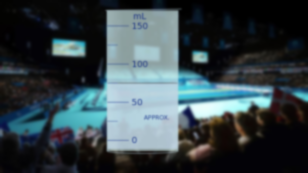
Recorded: 75 mL
